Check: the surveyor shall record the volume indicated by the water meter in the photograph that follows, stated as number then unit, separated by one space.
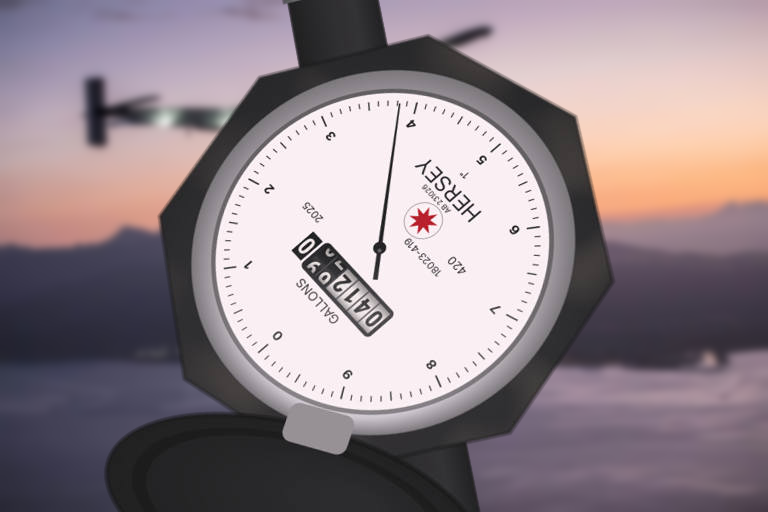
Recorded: 412693.8 gal
